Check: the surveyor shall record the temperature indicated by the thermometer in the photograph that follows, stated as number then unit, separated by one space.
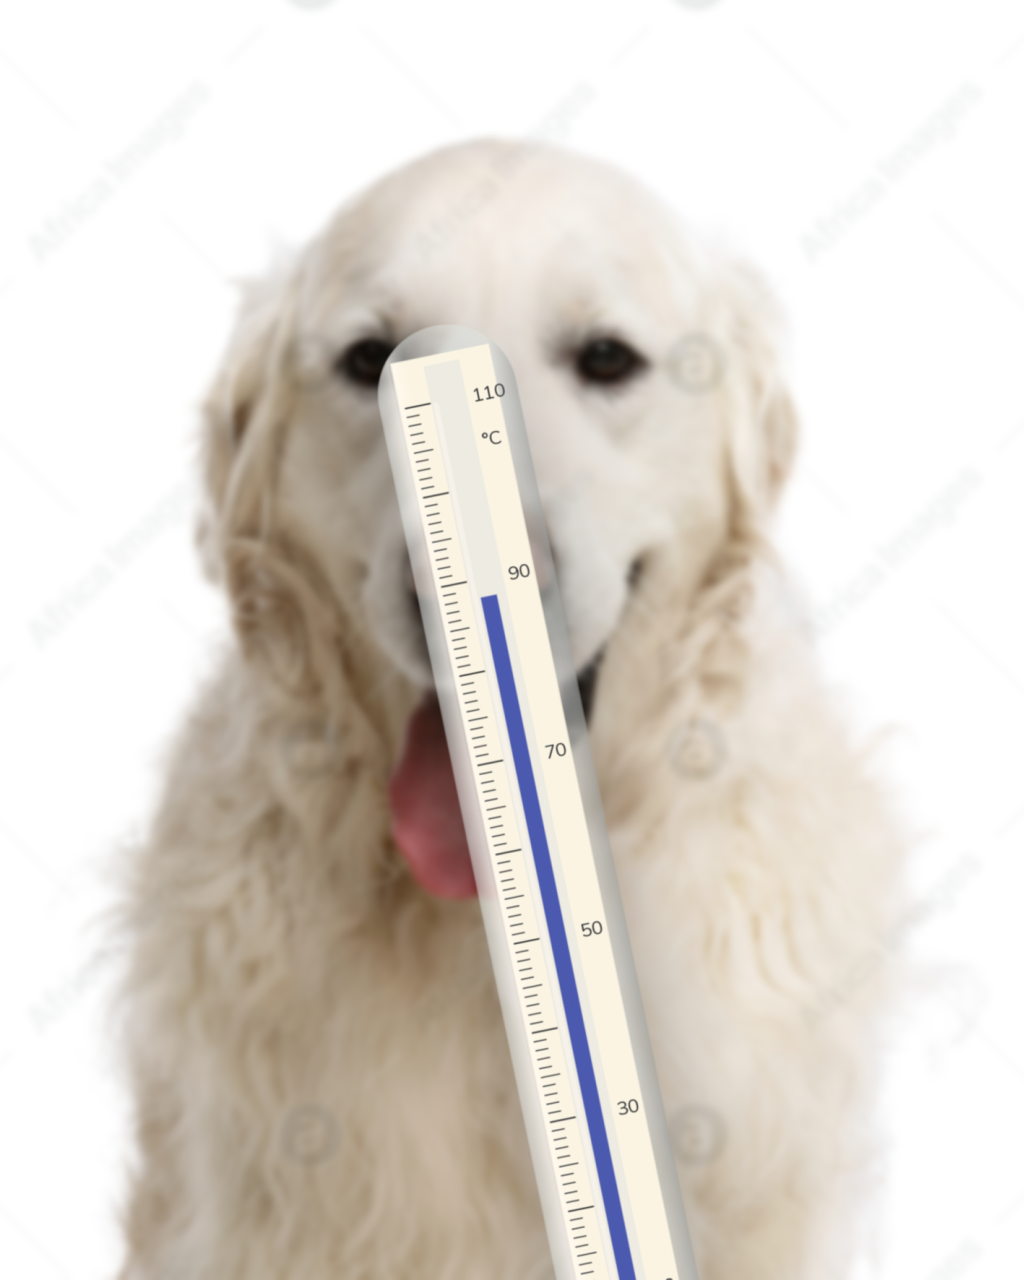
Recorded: 88 °C
